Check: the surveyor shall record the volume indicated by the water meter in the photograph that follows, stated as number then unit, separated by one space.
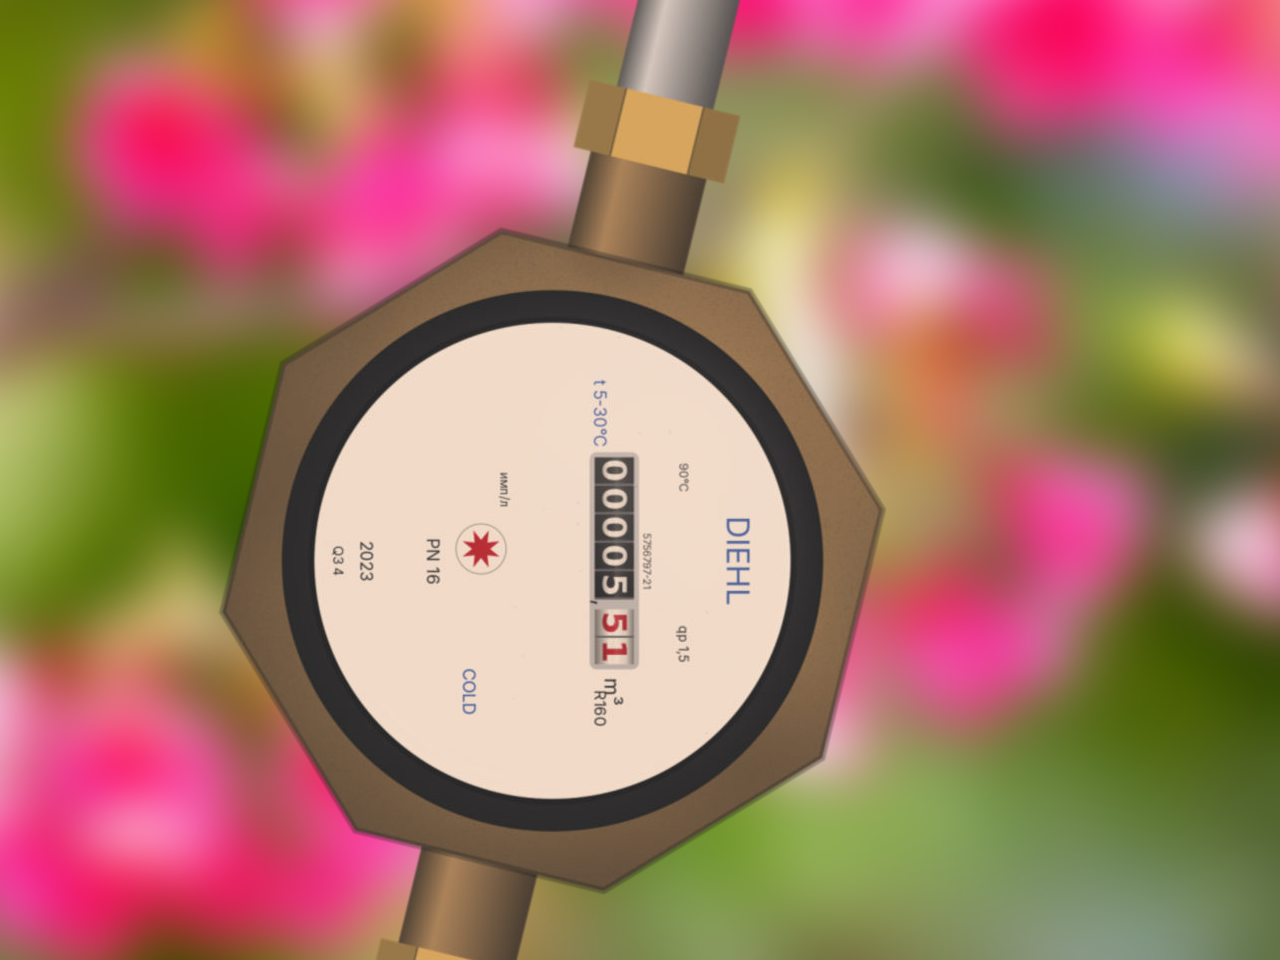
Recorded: 5.51 m³
